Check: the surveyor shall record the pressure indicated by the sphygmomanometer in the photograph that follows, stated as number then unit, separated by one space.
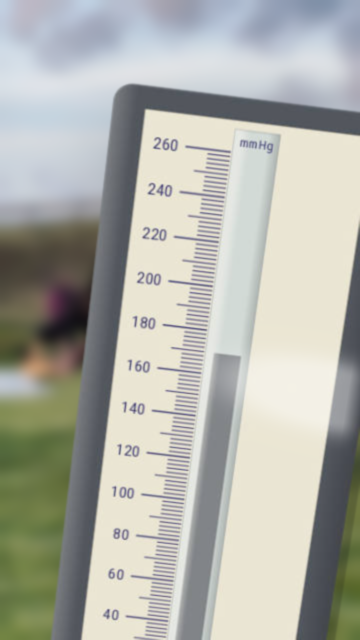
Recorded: 170 mmHg
